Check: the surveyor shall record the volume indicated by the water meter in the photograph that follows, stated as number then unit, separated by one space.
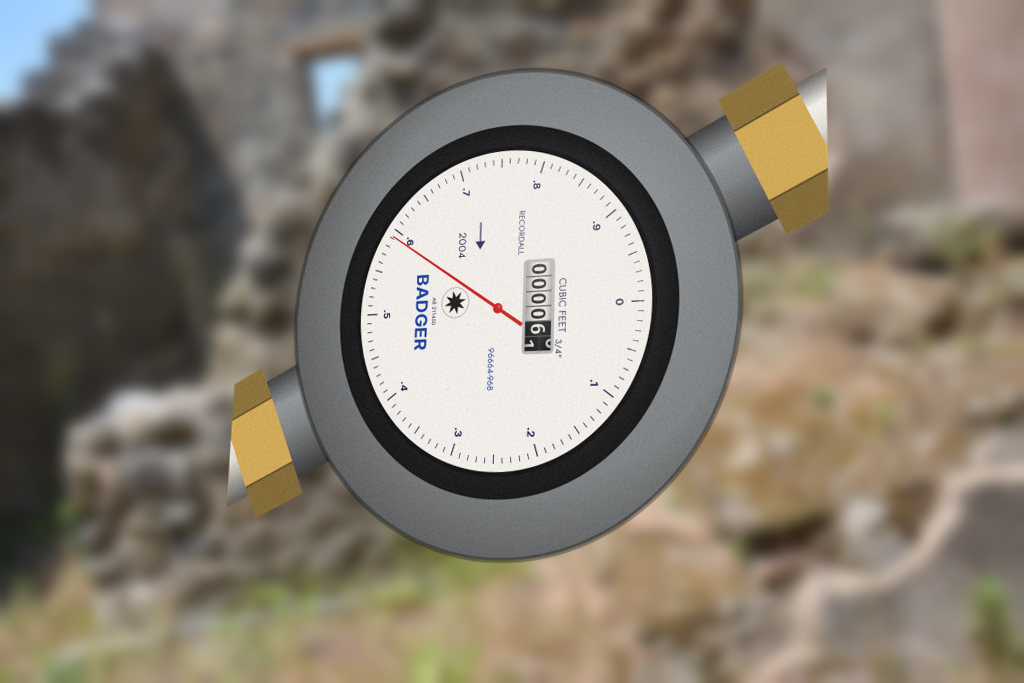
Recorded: 60.59 ft³
